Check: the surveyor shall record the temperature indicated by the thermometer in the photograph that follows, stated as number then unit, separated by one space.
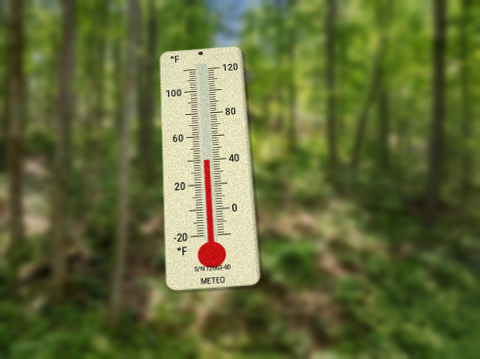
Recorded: 40 °F
